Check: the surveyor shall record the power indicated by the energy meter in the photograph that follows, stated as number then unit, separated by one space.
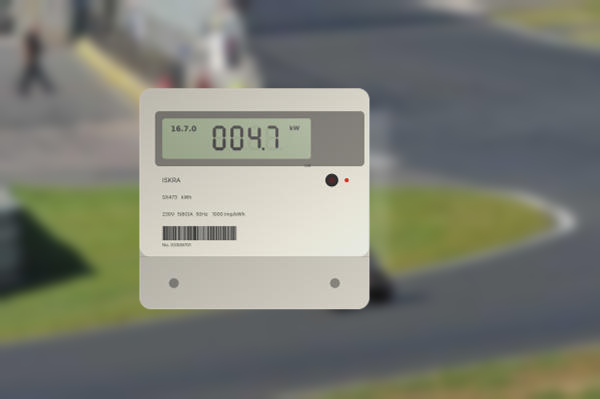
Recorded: 4.7 kW
